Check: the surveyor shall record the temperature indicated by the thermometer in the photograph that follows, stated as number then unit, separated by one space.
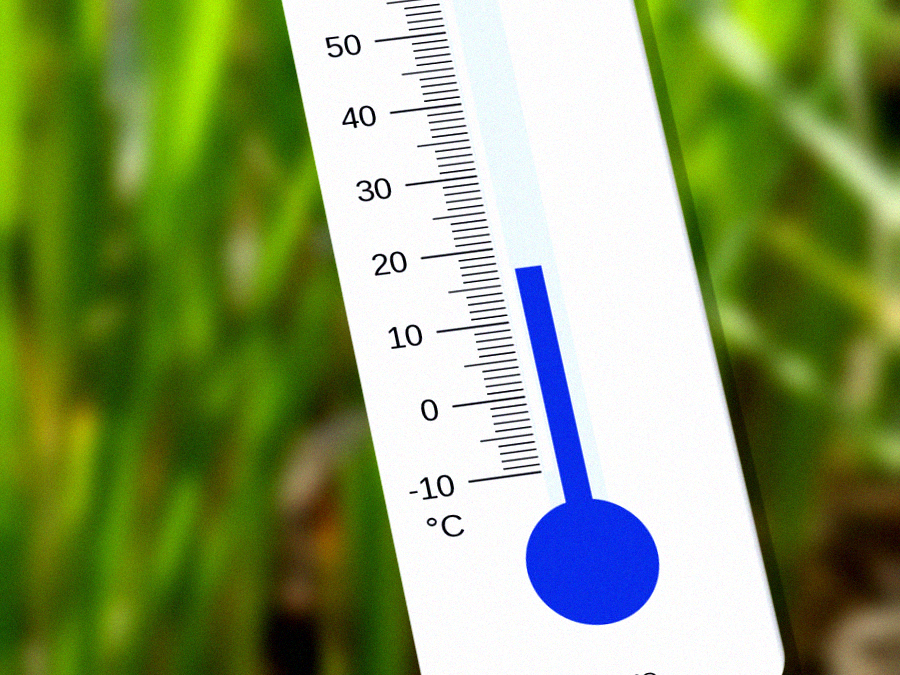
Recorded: 17 °C
